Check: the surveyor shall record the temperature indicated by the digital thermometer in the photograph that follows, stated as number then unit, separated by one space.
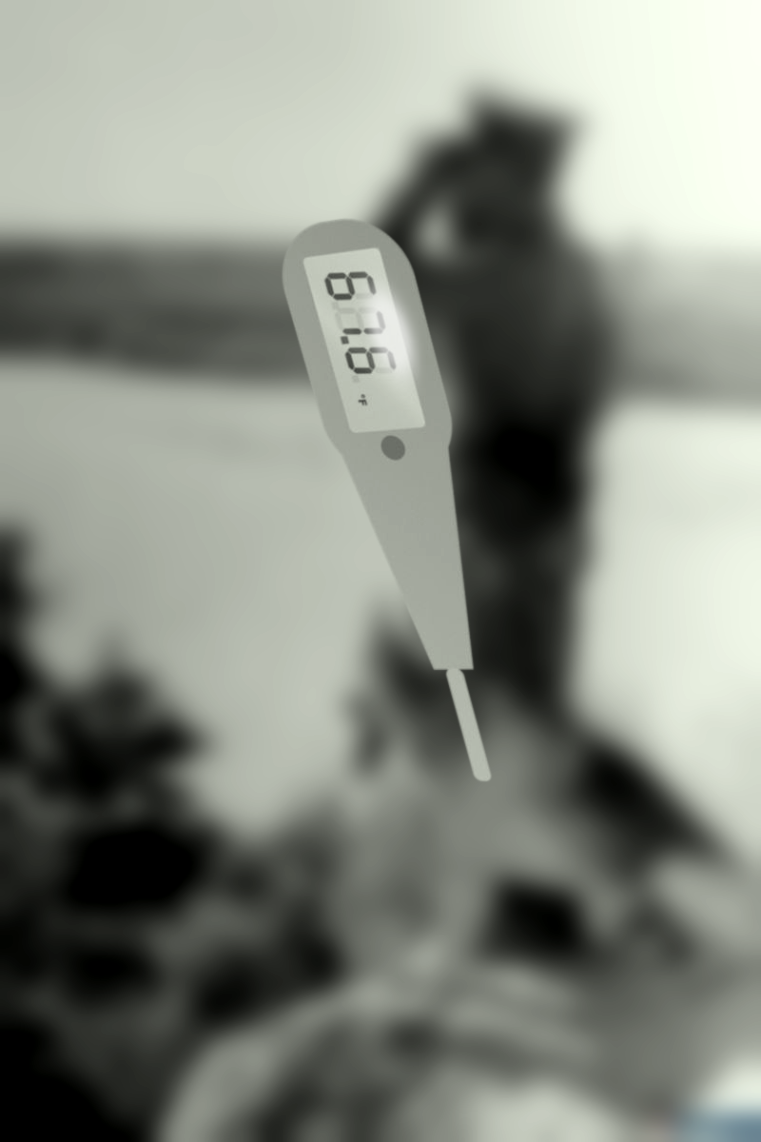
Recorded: 67.6 °F
